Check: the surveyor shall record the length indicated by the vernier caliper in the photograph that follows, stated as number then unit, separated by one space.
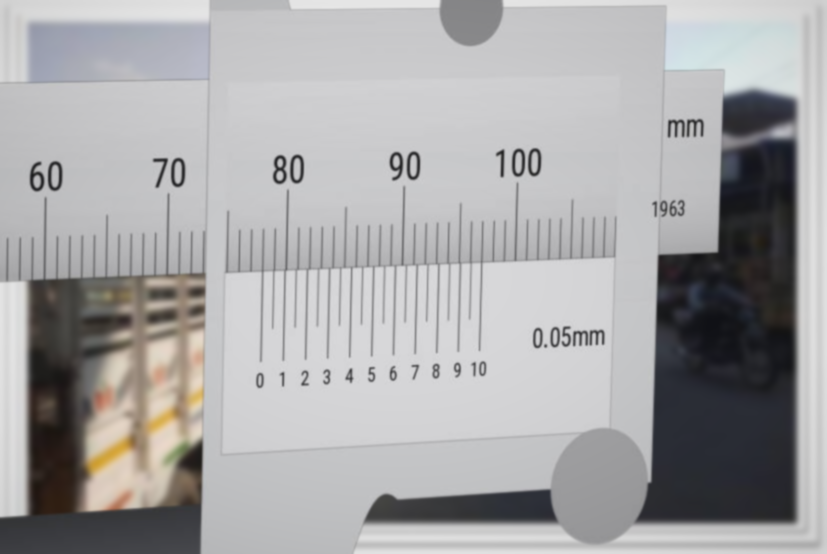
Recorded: 78.0 mm
